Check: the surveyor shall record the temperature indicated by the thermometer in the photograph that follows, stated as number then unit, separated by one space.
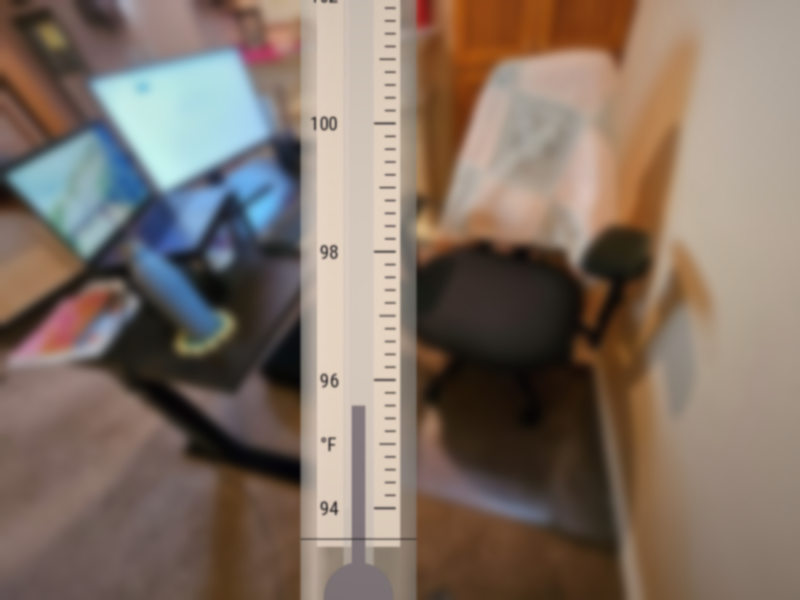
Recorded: 95.6 °F
